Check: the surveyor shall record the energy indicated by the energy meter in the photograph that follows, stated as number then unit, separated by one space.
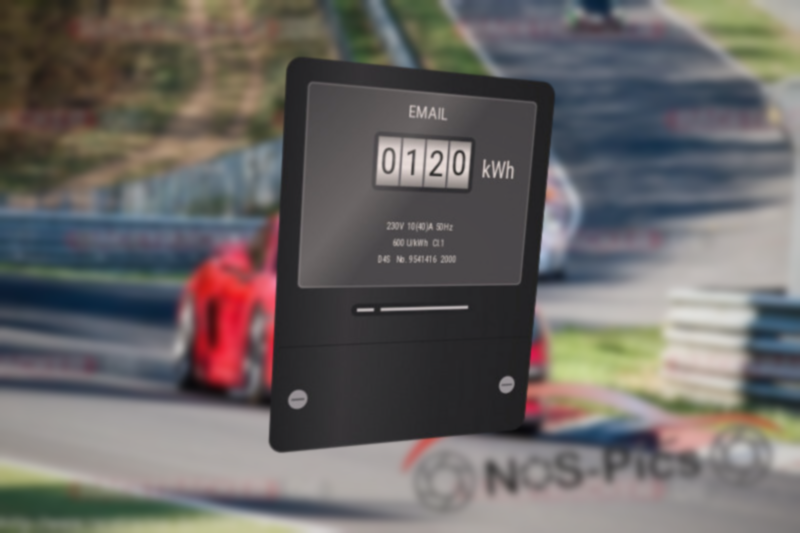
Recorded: 120 kWh
